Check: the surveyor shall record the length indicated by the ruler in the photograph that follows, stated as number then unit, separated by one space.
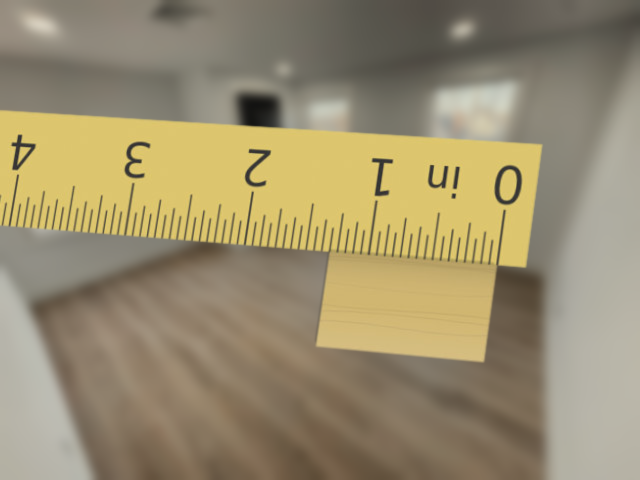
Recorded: 1.3125 in
